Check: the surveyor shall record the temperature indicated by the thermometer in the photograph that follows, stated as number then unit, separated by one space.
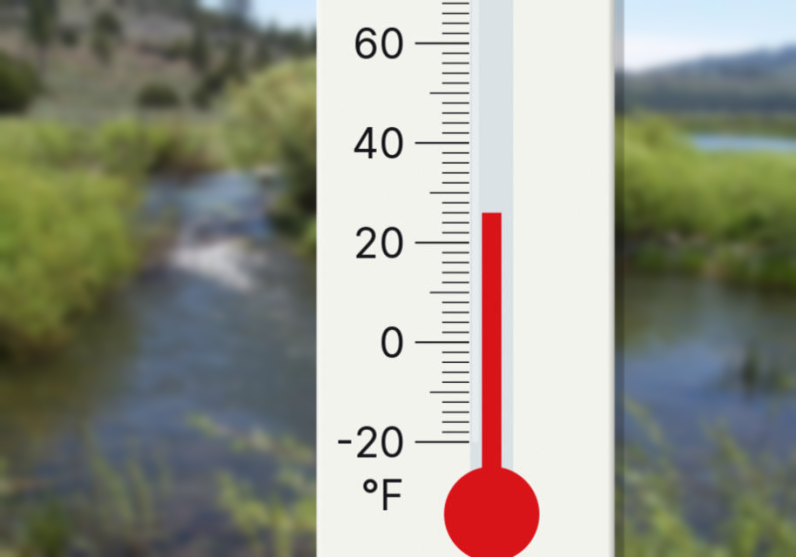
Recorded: 26 °F
